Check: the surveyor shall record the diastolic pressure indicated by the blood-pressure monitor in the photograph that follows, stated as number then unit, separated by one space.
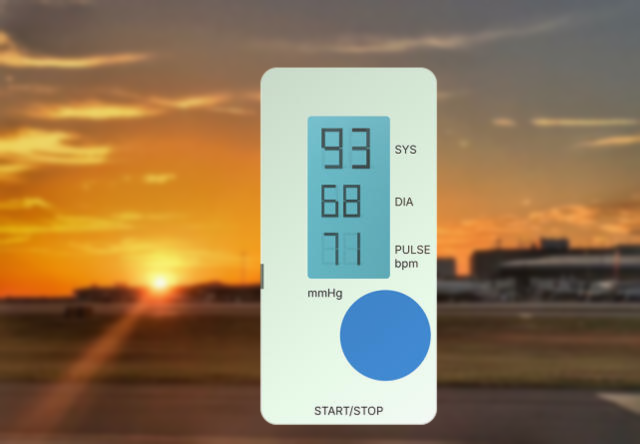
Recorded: 68 mmHg
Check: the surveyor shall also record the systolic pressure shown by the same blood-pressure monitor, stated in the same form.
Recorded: 93 mmHg
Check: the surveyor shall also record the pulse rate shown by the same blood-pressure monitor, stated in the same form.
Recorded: 71 bpm
